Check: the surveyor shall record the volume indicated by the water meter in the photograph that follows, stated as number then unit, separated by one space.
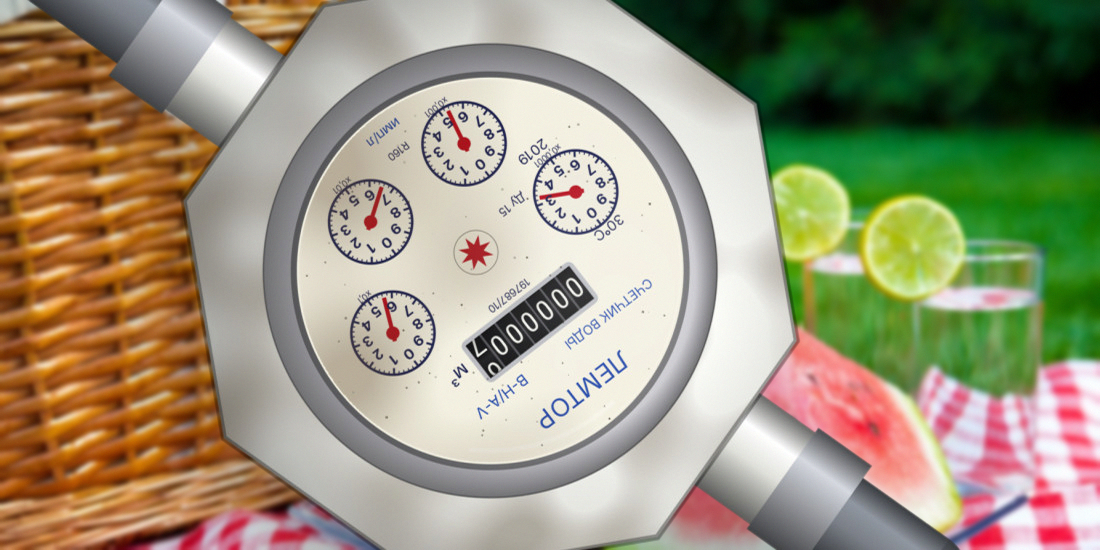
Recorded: 6.5653 m³
